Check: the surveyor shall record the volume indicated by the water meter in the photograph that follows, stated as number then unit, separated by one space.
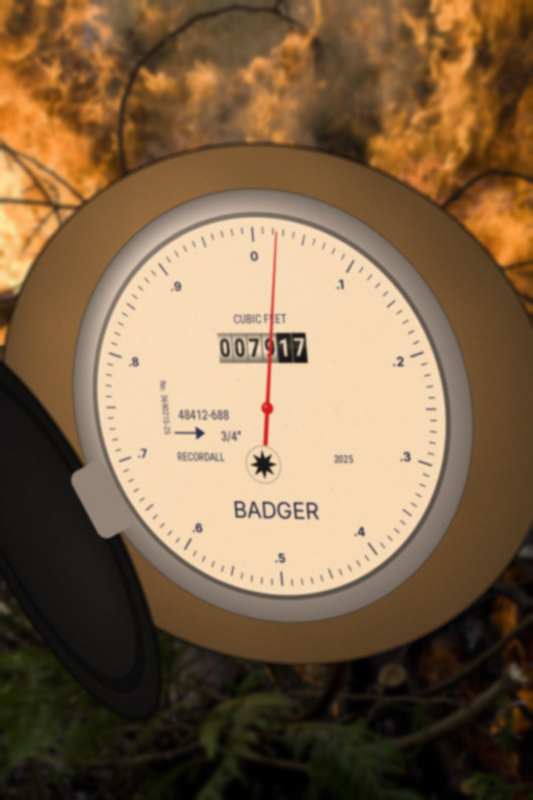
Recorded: 7917.02 ft³
